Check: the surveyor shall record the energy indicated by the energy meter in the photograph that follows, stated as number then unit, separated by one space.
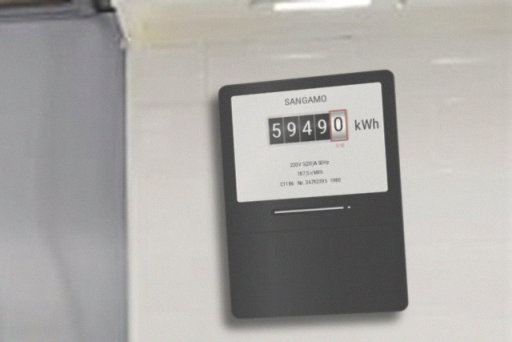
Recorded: 5949.0 kWh
